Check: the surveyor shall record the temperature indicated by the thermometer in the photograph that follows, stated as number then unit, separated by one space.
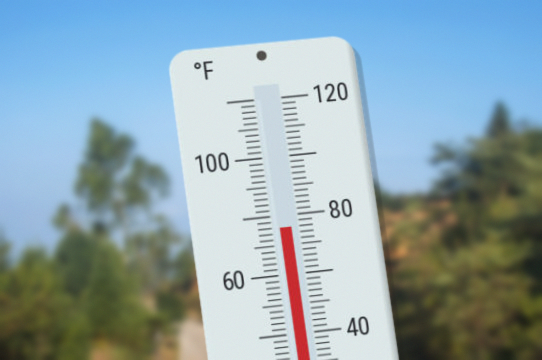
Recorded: 76 °F
